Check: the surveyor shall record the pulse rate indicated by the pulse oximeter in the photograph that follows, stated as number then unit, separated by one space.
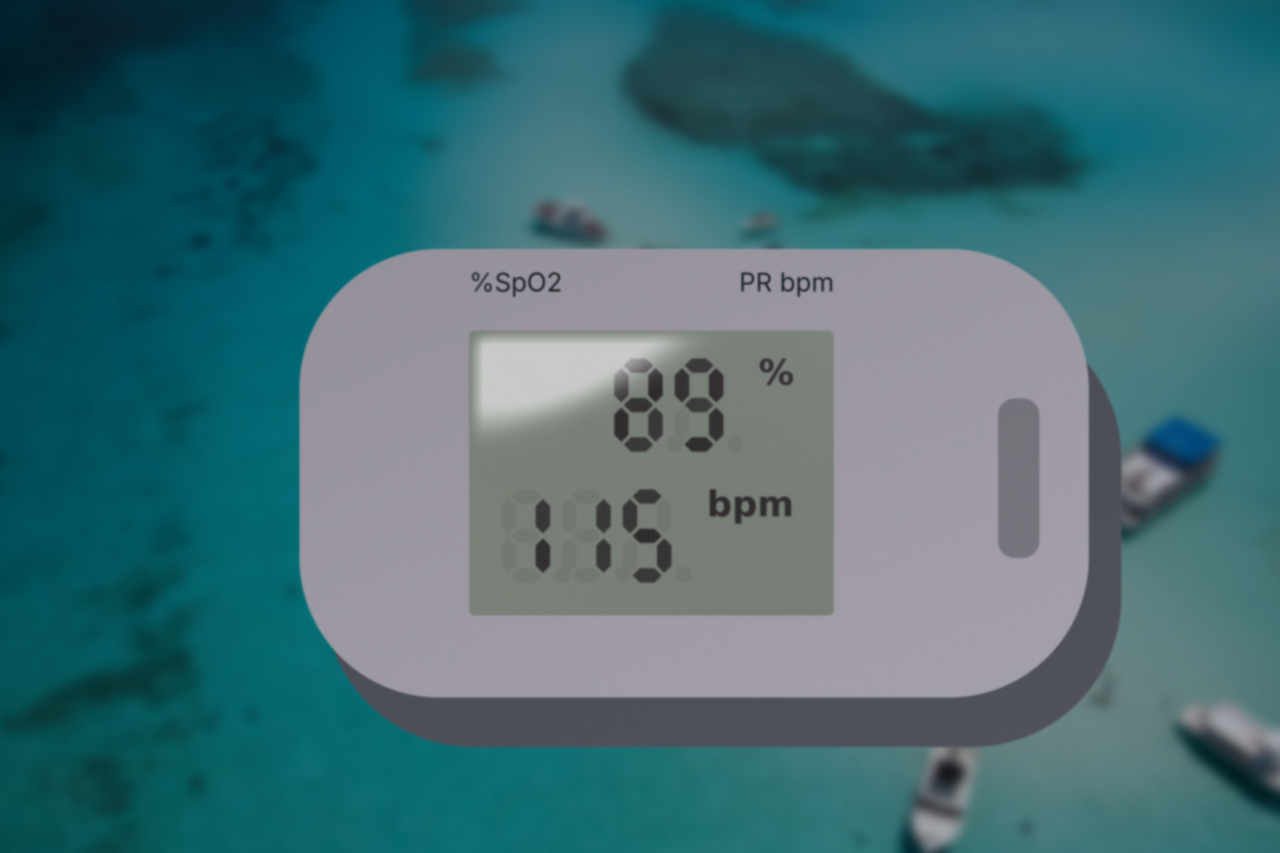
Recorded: 115 bpm
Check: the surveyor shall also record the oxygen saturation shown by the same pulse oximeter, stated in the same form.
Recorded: 89 %
